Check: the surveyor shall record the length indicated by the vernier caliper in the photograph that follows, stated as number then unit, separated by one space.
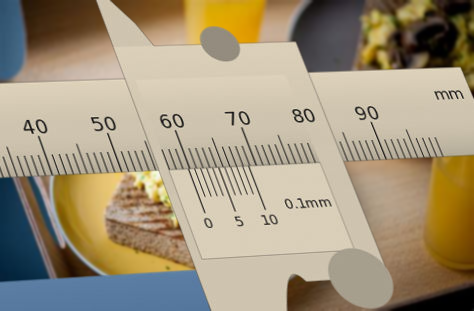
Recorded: 59.8 mm
